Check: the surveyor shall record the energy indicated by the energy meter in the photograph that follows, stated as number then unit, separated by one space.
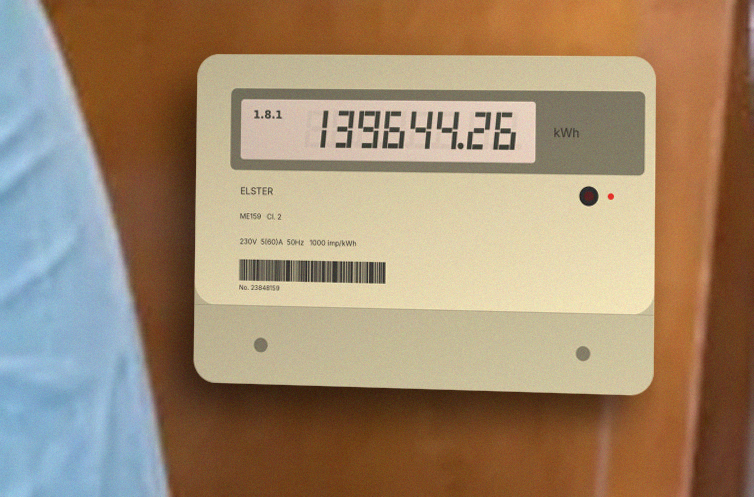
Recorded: 139644.26 kWh
